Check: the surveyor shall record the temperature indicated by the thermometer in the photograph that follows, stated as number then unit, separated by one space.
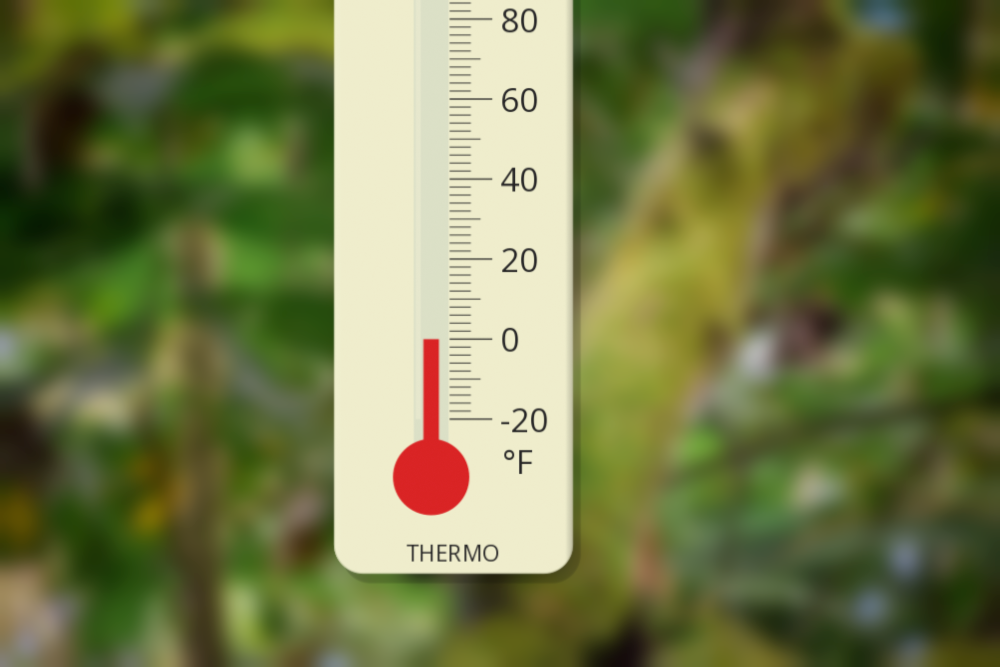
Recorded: 0 °F
